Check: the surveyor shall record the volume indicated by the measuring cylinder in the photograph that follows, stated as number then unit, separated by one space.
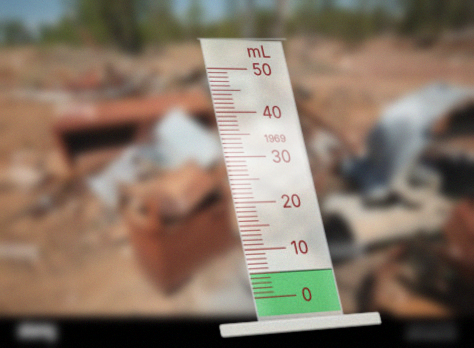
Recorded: 5 mL
